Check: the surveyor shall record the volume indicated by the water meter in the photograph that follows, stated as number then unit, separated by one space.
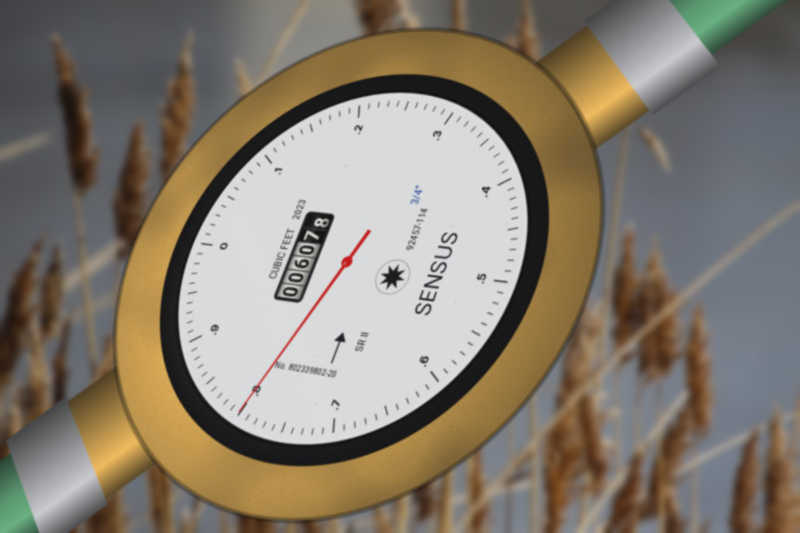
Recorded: 6077.80 ft³
